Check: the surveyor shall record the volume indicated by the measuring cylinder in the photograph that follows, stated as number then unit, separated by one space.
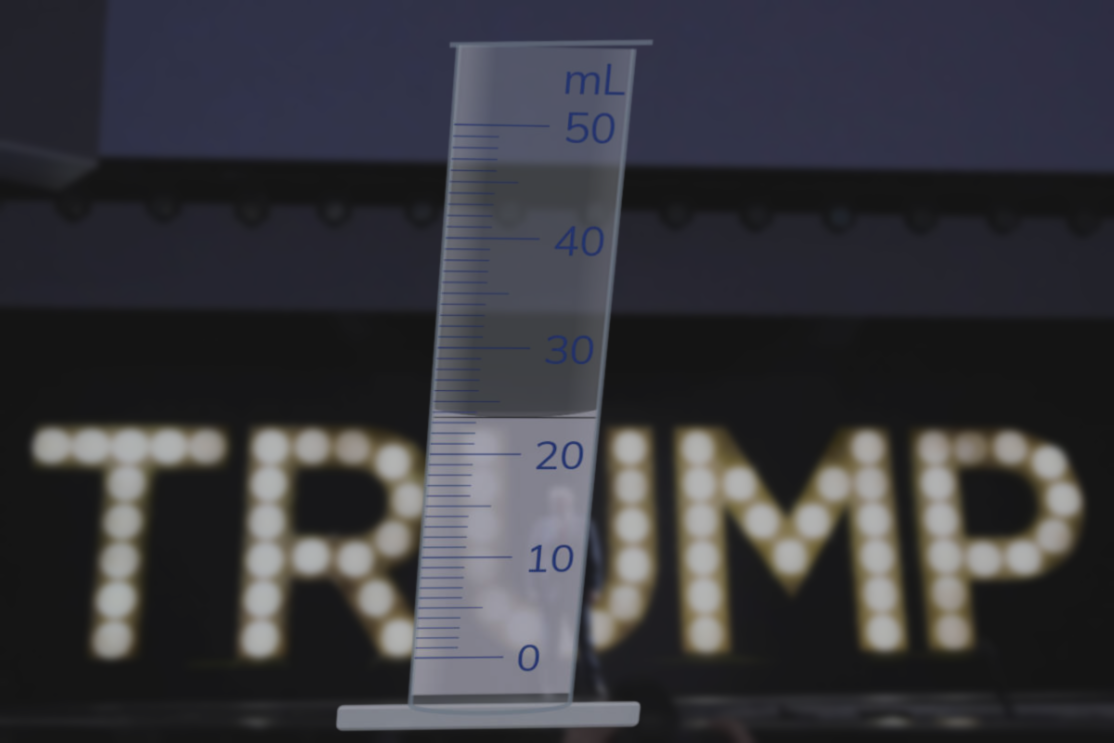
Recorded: 23.5 mL
